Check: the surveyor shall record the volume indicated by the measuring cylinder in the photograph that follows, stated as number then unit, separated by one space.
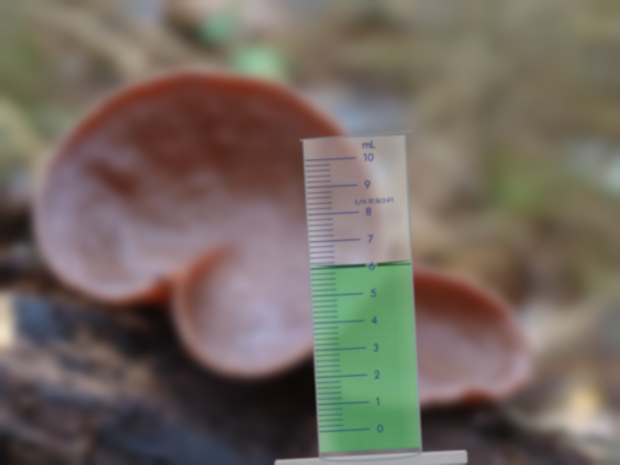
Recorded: 6 mL
